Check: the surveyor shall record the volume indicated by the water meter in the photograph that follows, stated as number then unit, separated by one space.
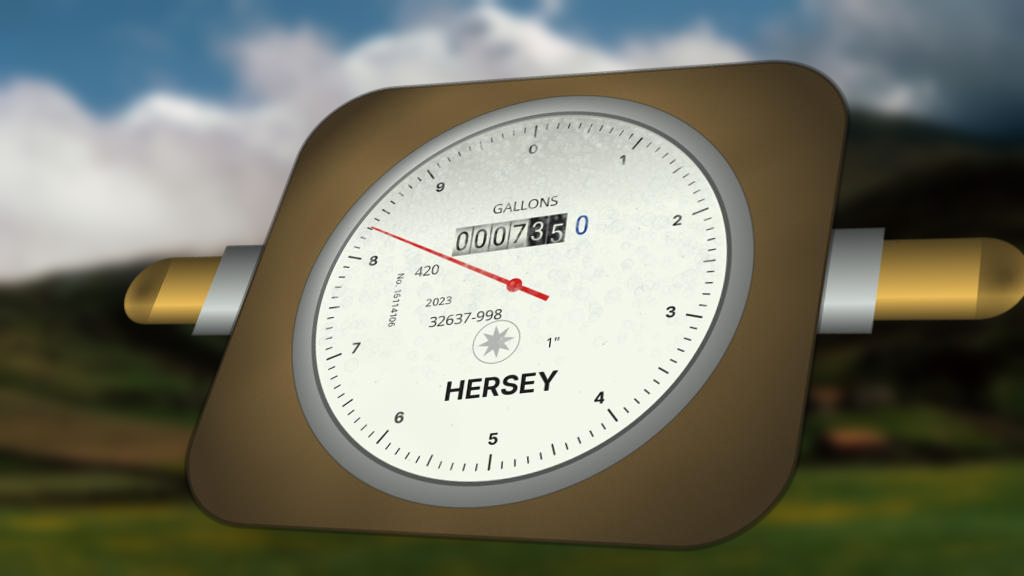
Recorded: 7348.3 gal
